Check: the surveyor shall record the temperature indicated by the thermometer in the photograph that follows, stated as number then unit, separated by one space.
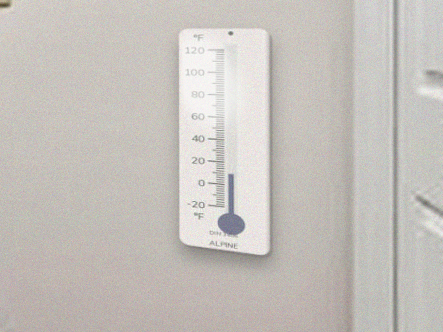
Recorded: 10 °F
